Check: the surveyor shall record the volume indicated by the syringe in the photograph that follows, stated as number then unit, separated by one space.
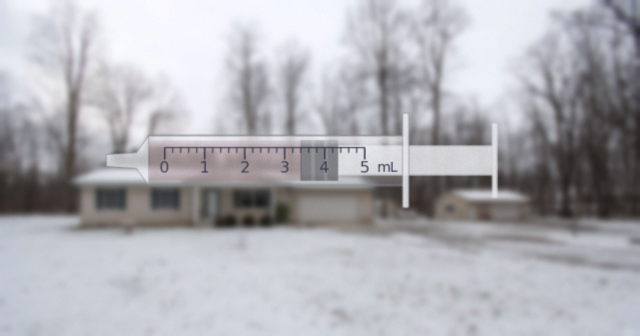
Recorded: 3.4 mL
